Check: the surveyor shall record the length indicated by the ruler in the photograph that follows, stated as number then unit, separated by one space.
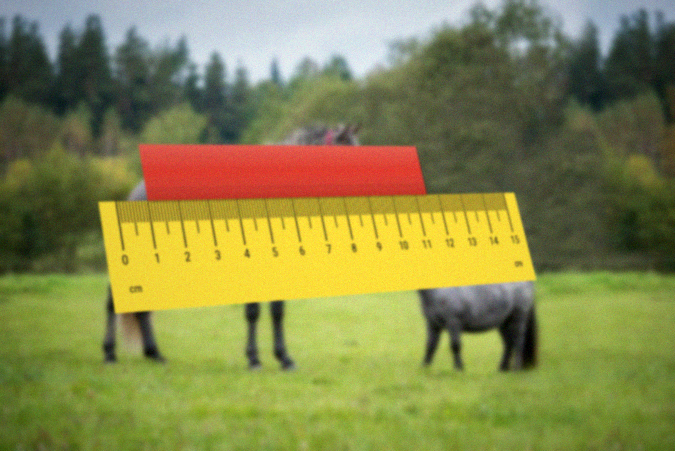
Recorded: 10.5 cm
